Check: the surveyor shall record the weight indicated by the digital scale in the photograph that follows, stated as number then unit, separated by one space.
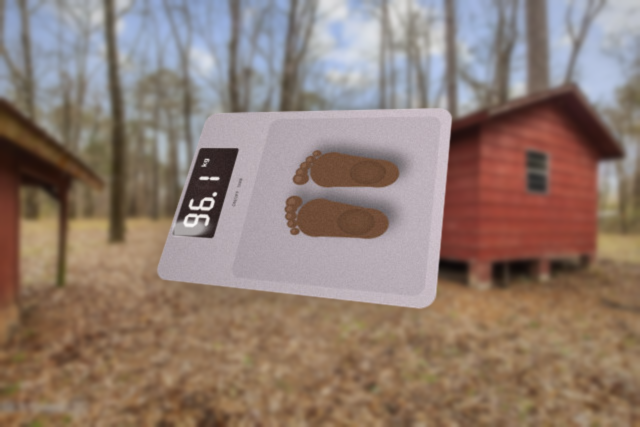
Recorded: 96.1 kg
